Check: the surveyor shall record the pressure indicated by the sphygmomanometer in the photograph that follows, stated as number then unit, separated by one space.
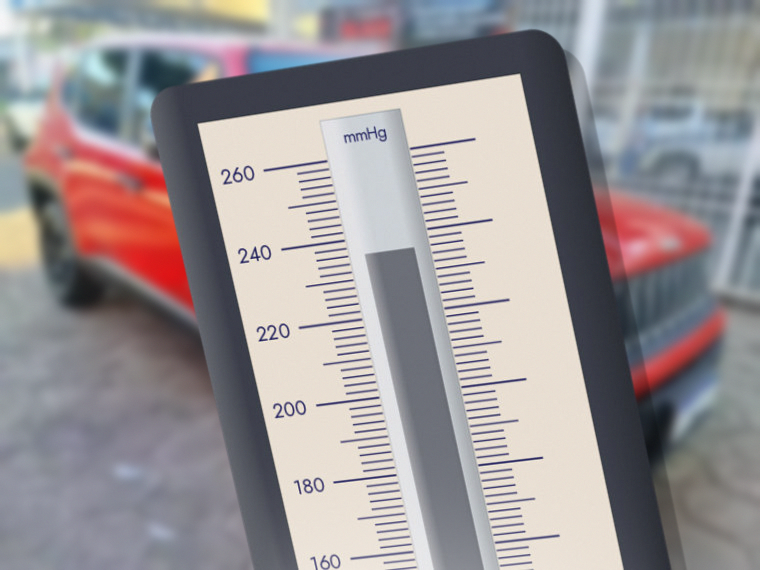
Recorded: 236 mmHg
